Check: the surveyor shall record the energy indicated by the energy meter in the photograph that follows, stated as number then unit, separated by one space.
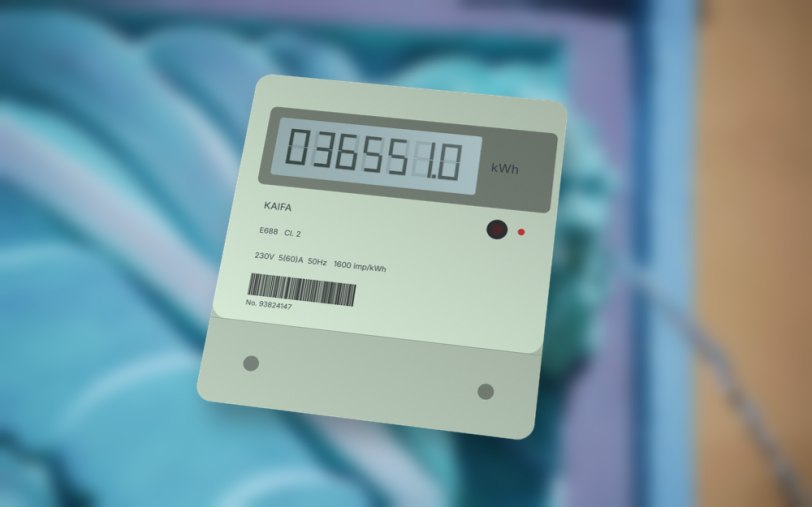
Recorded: 36551.0 kWh
